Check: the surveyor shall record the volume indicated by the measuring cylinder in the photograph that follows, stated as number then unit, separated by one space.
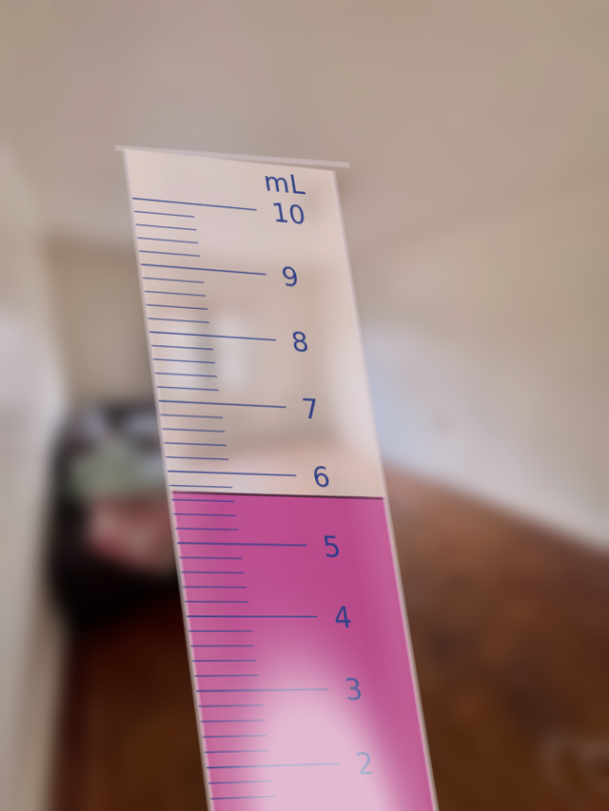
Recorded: 5.7 mL
